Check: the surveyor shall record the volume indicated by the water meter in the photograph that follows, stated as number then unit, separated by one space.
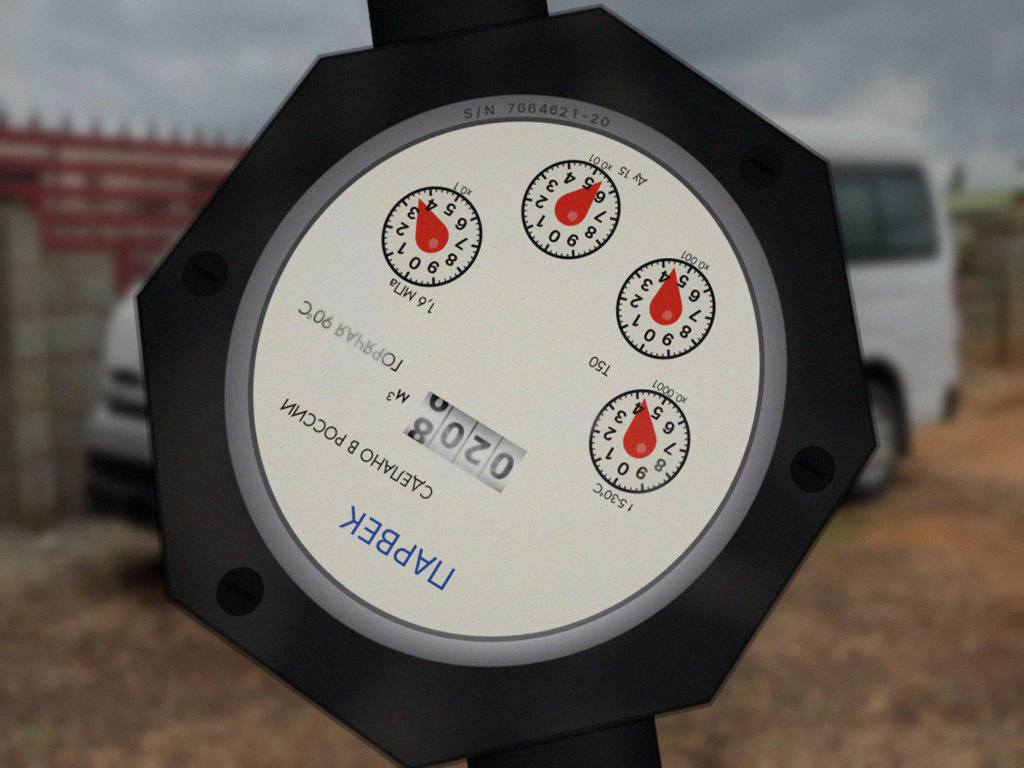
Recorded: 208.3544 m³
